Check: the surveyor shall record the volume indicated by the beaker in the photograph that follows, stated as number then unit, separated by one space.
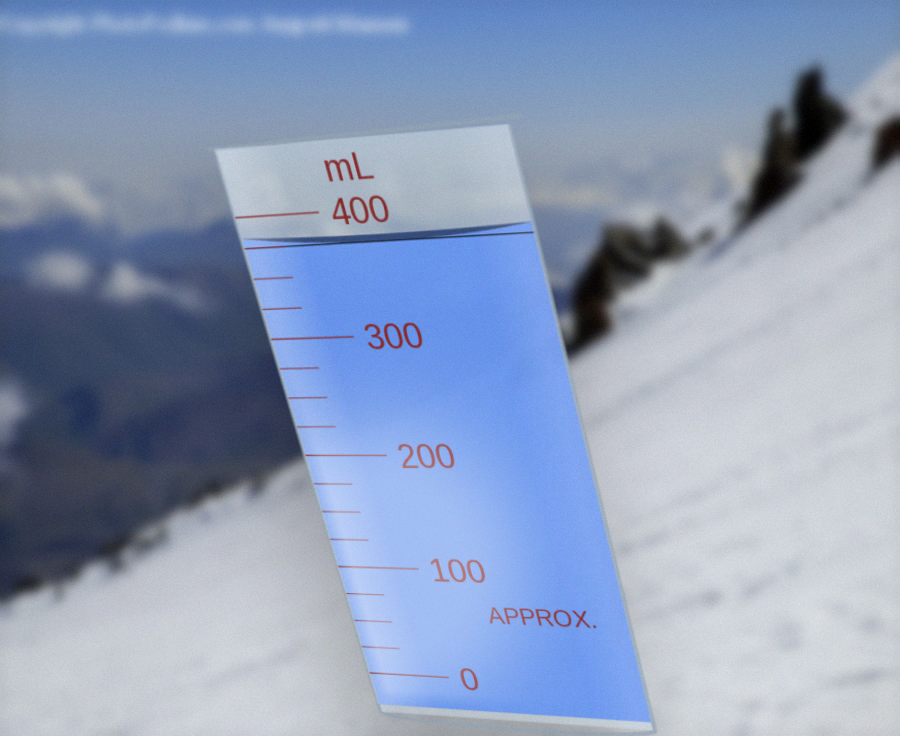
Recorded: 375 mL
